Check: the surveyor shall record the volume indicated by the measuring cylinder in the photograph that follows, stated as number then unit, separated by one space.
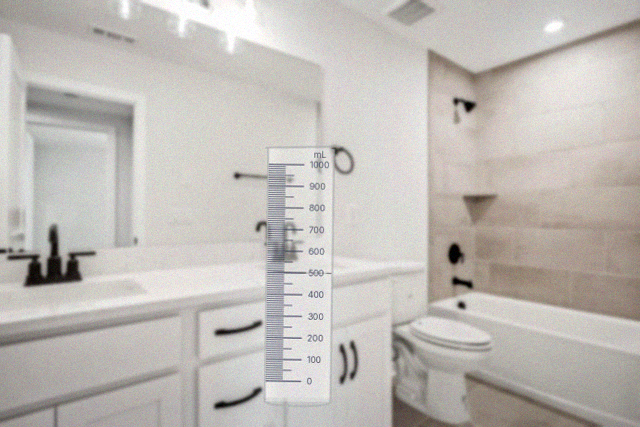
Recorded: 500 mL
